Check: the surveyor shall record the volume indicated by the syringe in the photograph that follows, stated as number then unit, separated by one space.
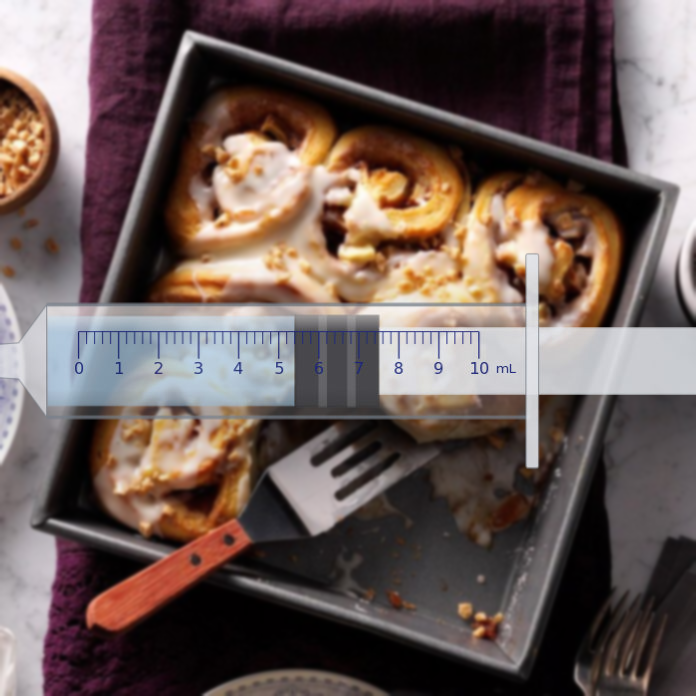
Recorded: 5.4 mL
